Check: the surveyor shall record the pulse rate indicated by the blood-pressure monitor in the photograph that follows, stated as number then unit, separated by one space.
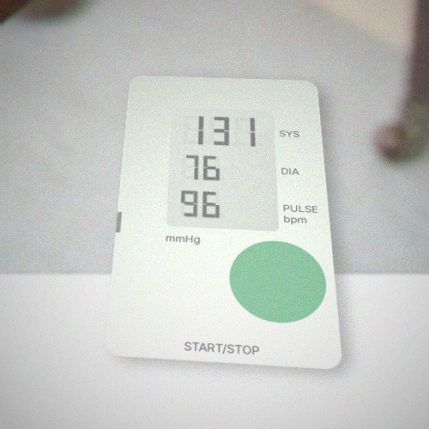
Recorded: 96 bpm
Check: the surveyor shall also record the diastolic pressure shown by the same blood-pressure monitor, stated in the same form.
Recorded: 76 mmHg
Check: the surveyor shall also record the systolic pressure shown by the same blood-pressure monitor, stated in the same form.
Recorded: 131 mmHg
